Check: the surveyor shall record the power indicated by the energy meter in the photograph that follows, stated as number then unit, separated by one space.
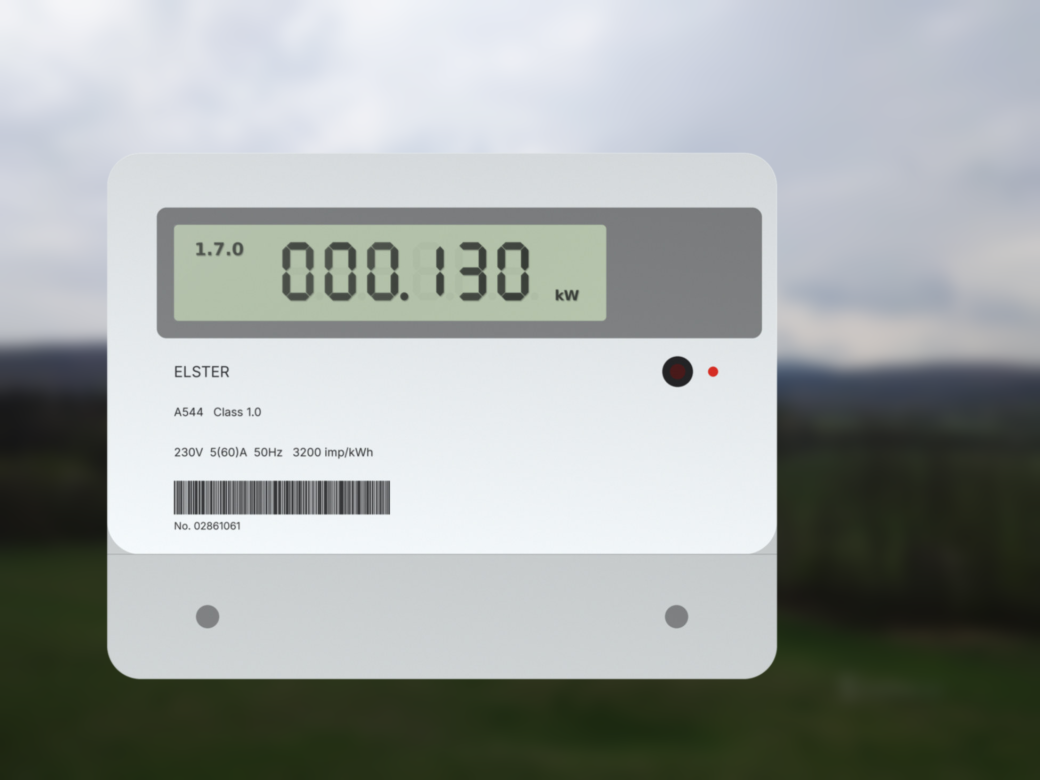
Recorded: 0.130 kW
